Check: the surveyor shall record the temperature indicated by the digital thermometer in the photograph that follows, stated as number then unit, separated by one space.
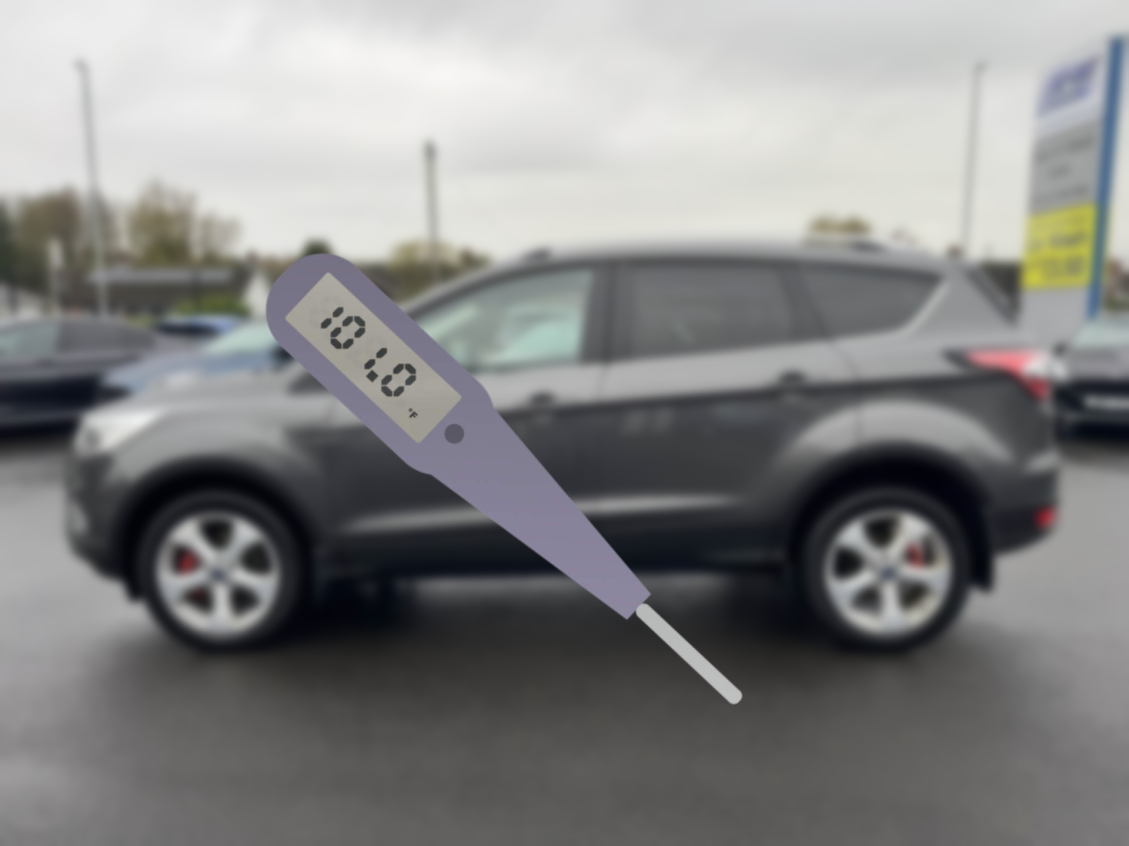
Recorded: 101.0 °F
